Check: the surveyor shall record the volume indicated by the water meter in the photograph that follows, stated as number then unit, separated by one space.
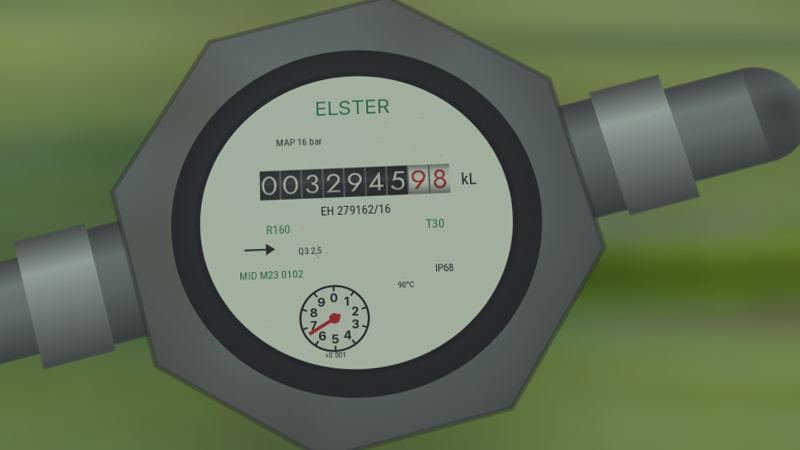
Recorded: 32945.986 kL
